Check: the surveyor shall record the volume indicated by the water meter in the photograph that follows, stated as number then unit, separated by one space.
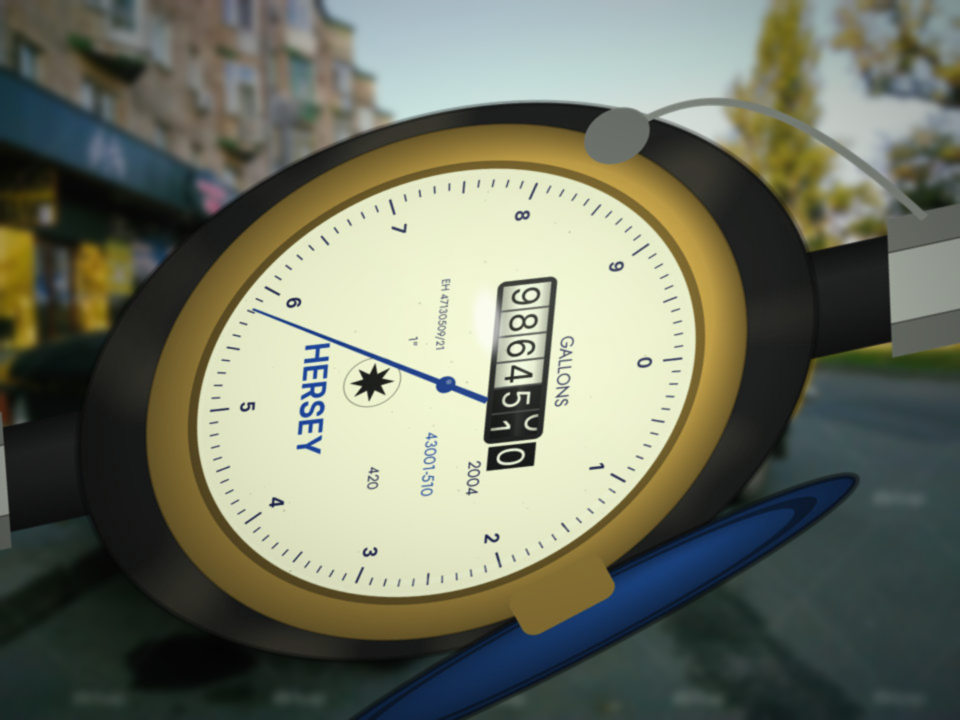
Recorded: 9864505.8 gal
